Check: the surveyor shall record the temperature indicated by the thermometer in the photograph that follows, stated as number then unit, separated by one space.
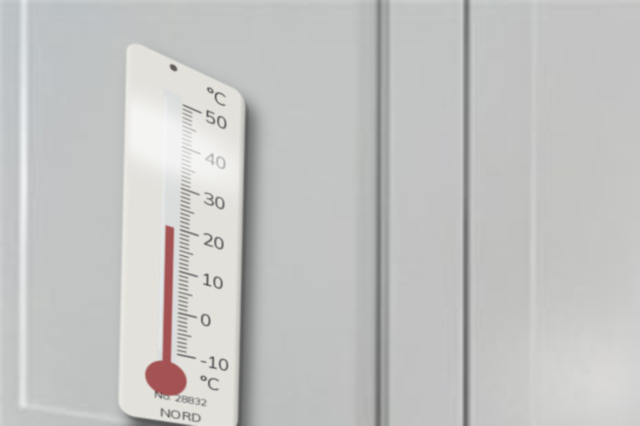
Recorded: 20 °C
